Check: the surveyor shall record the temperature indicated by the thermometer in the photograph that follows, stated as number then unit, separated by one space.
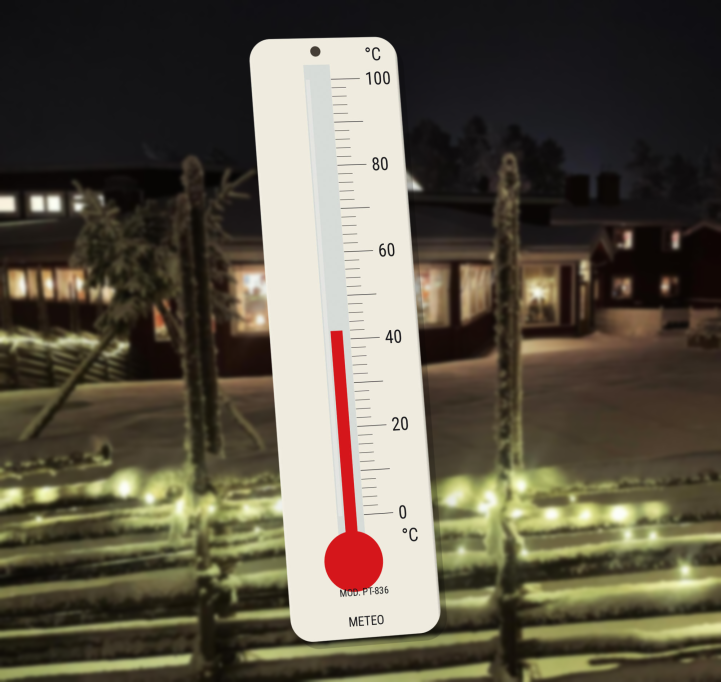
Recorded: 42 °C
